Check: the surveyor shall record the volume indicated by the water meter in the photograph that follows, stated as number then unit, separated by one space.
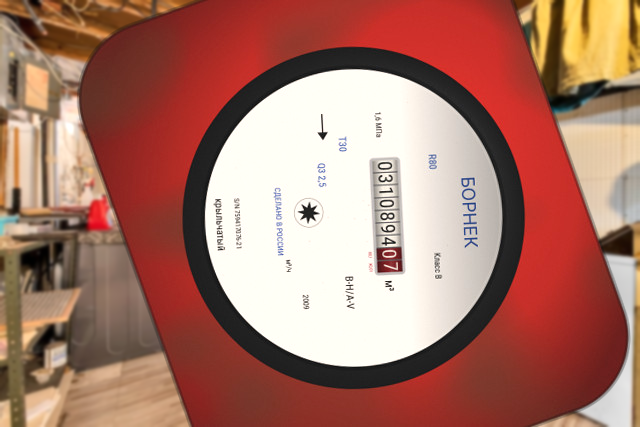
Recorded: 310894.07 m³
